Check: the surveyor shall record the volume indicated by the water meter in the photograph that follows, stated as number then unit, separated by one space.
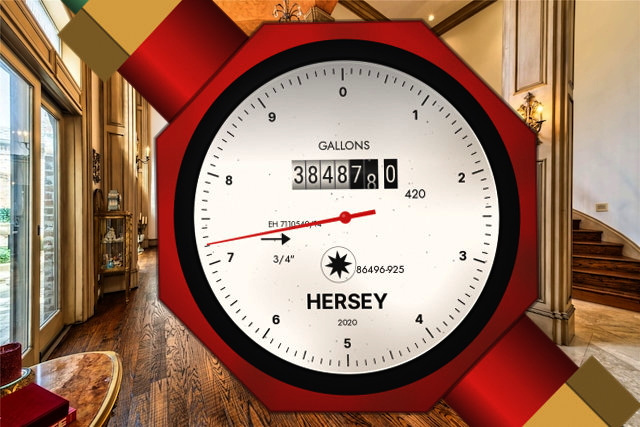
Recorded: 3848777.2 gal
